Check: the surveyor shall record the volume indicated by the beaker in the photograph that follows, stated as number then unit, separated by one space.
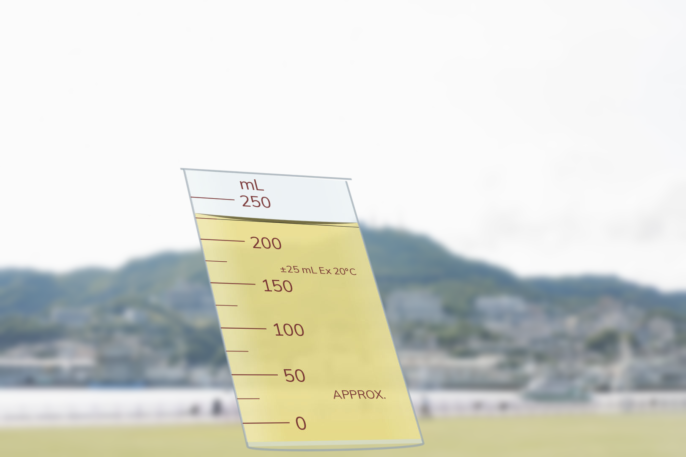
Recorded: 225 mL
